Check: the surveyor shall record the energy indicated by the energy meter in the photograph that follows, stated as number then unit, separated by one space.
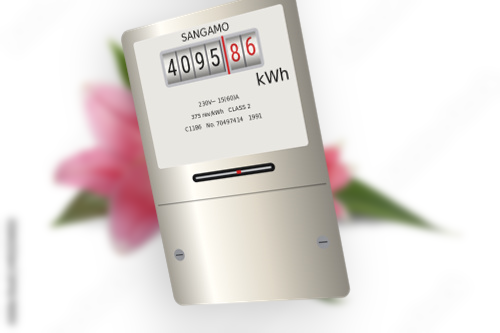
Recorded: 4095.86 kWh
